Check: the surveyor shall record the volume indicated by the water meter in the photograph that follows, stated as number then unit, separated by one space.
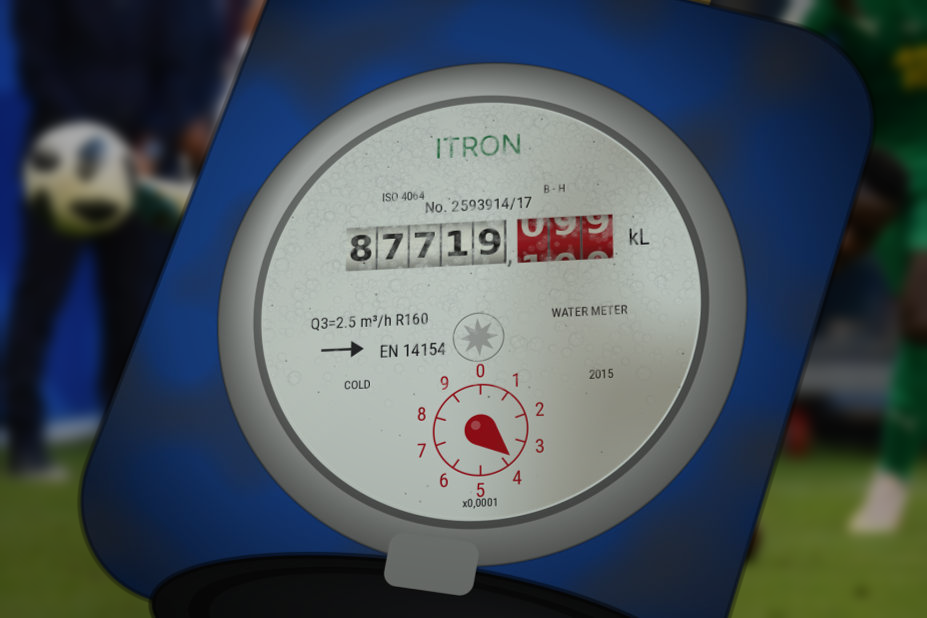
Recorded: 87719.0993 kL
